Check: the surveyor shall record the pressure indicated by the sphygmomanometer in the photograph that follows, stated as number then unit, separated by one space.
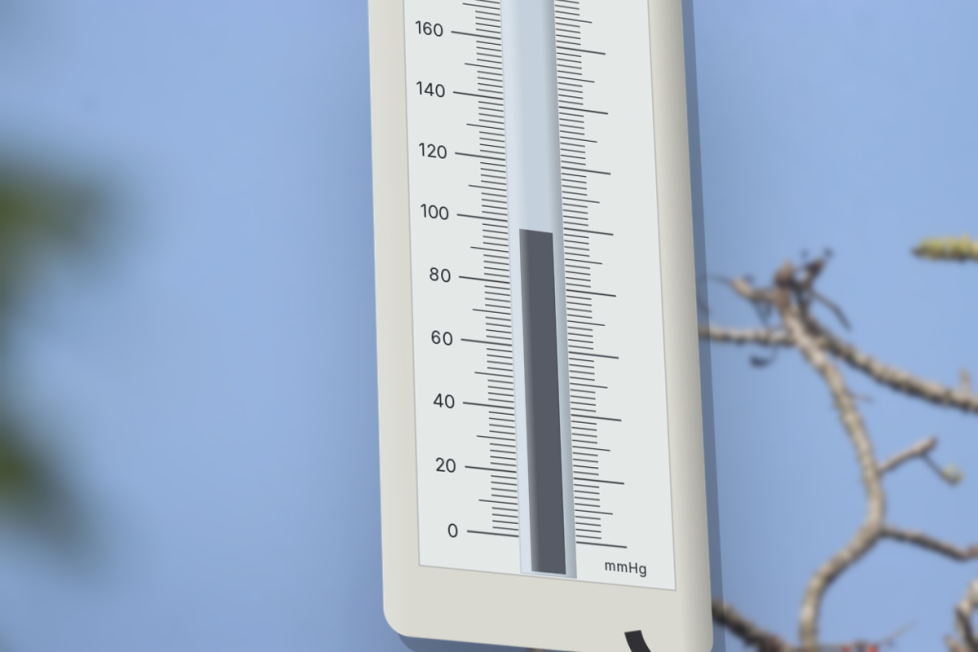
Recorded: 98 mmHg
